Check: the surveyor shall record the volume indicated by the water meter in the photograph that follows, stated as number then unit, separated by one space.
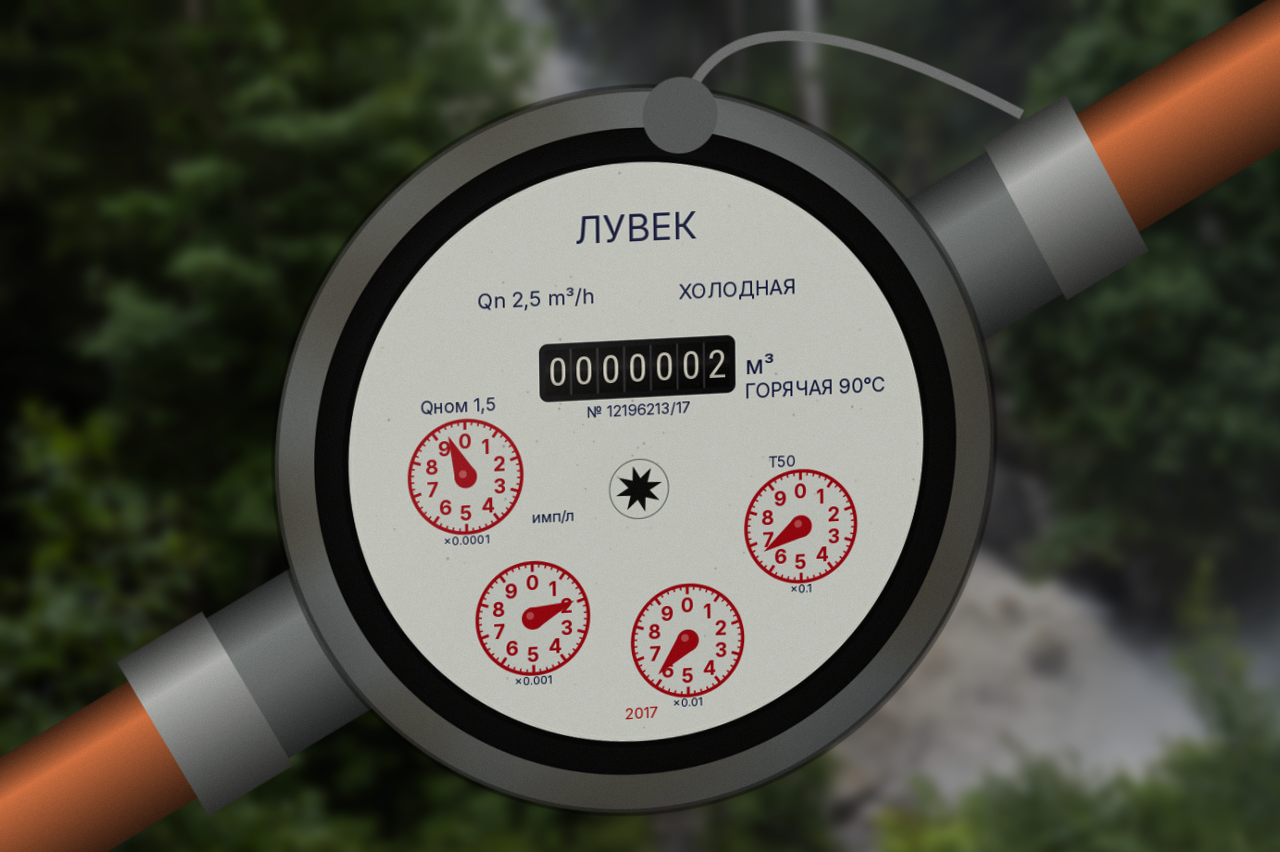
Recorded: 2.6619 m³
